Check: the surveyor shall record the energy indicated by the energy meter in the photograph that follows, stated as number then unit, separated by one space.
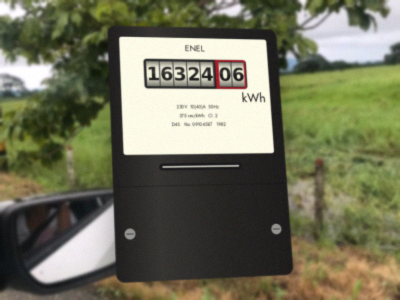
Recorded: 16324.06 kWh
